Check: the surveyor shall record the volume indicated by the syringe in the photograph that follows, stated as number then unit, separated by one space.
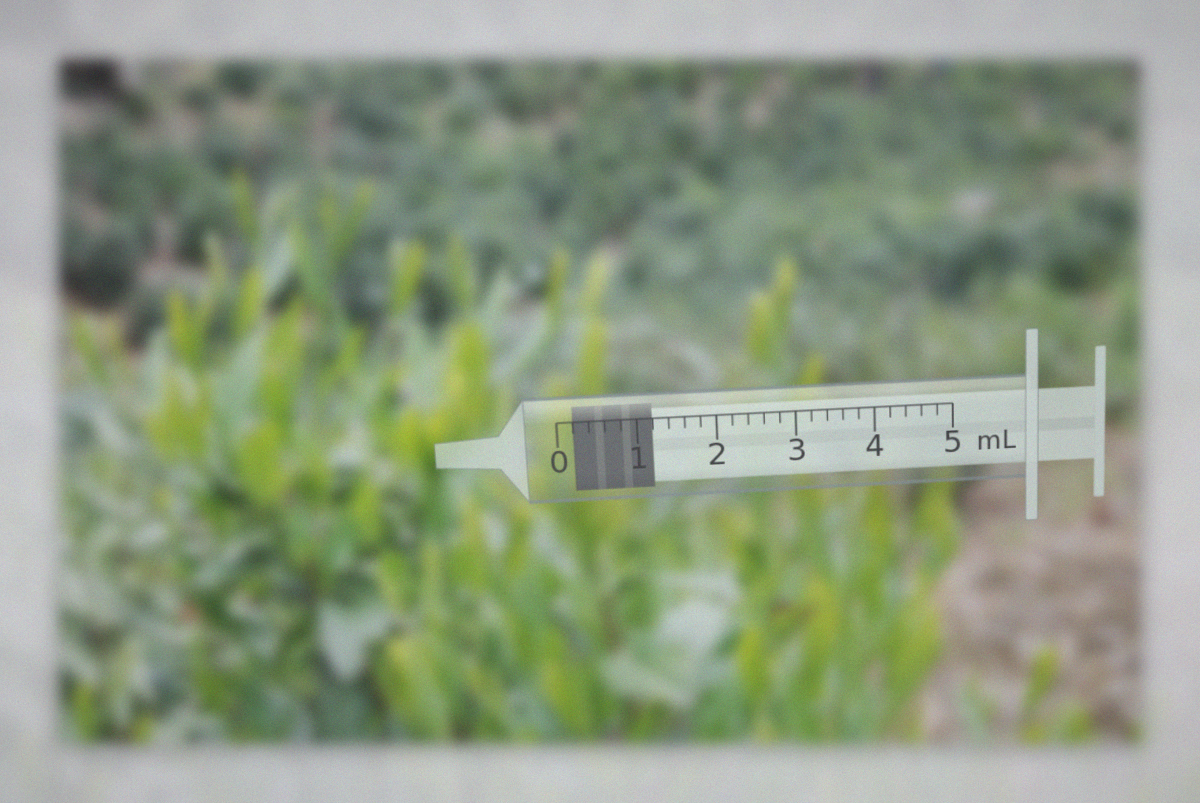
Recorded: 0.2 mL
